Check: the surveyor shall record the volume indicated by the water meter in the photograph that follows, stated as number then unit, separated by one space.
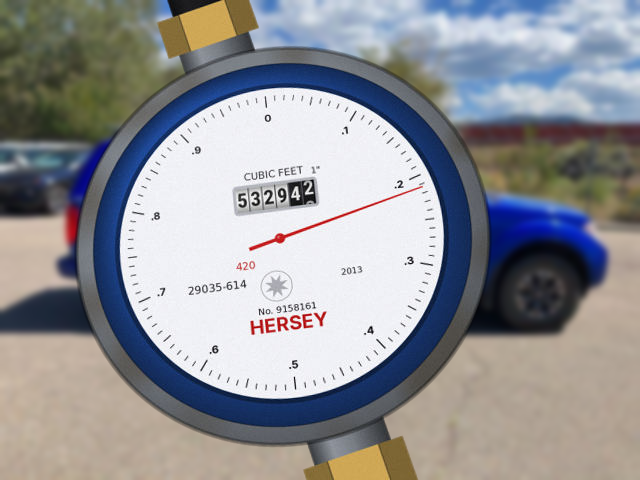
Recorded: 532942.21 ft³
